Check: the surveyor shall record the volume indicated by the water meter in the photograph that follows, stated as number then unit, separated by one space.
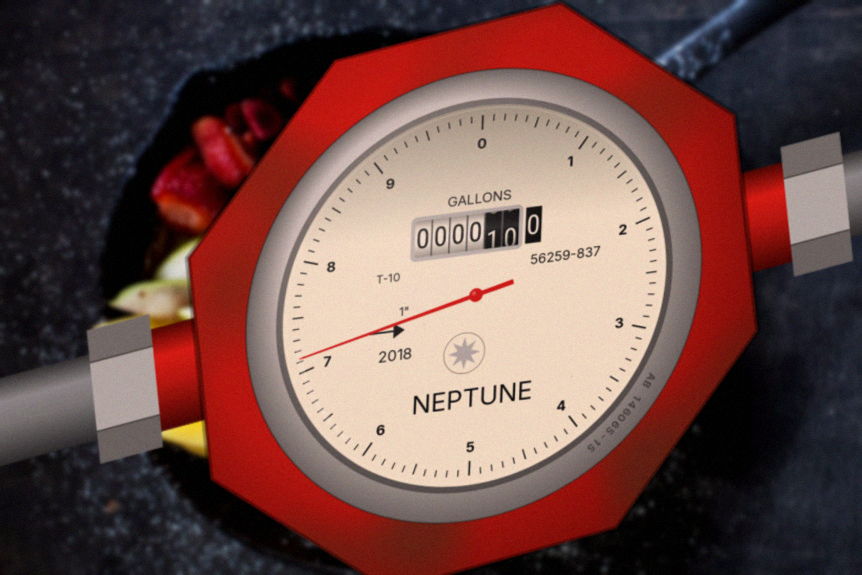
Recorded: 97.1 gal
